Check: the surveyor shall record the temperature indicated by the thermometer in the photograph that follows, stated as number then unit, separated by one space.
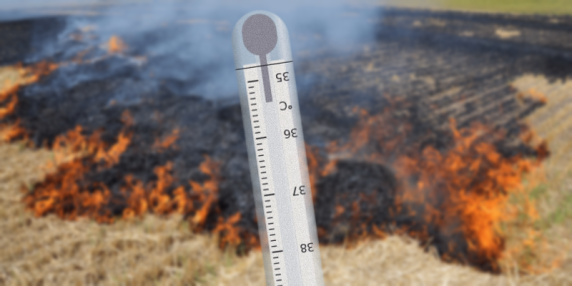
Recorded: 35.4 °C
